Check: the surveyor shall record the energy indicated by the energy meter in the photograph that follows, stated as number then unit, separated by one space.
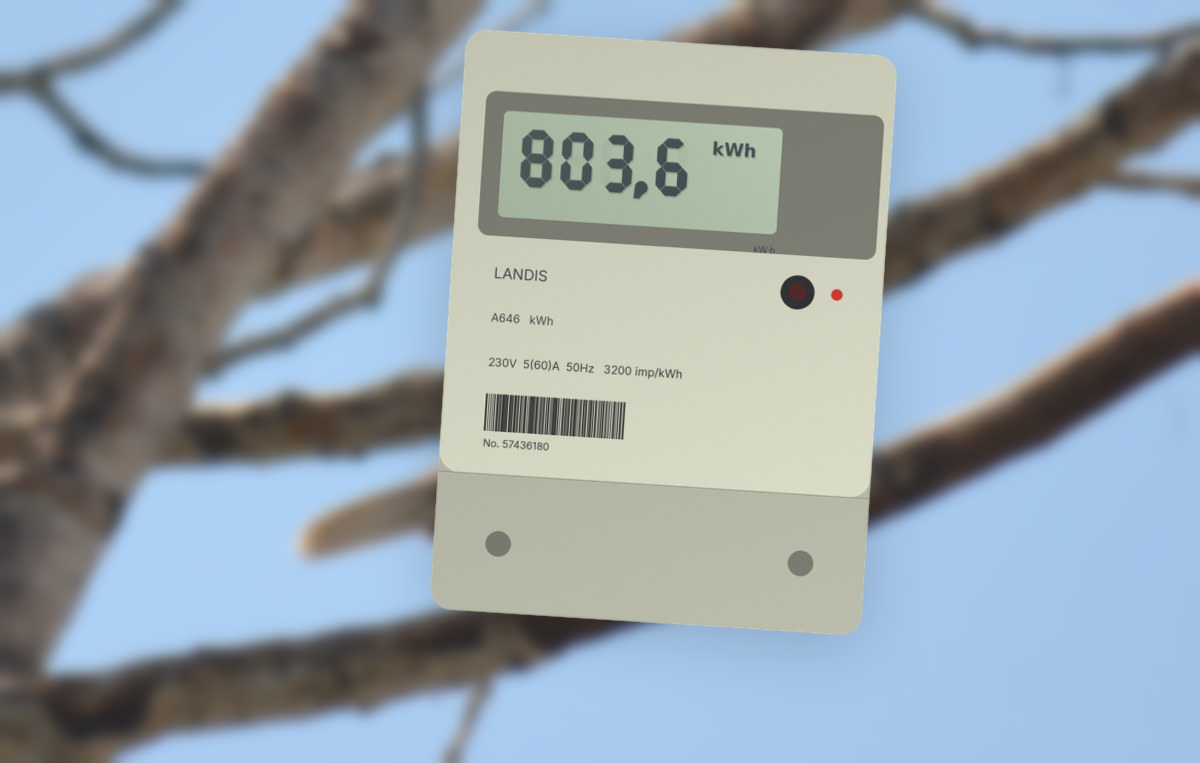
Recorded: 803.6 kWh
